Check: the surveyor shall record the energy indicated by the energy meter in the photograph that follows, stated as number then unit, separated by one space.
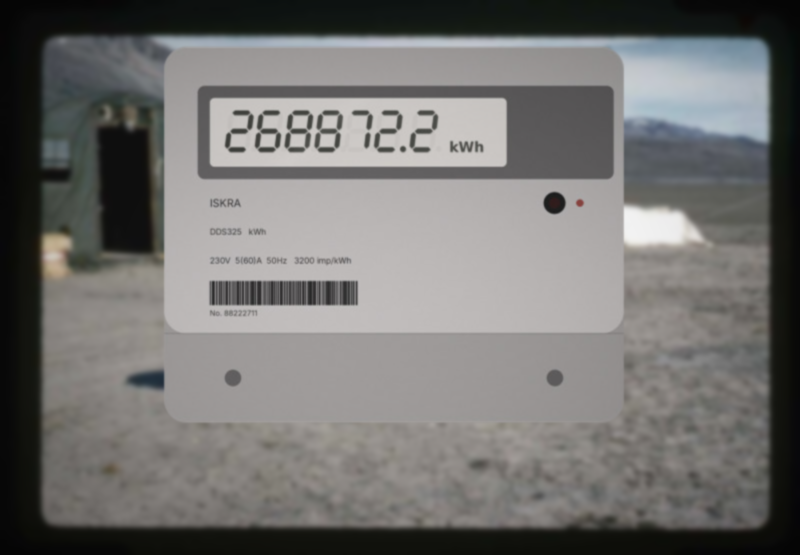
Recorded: 268872.2 kWh
